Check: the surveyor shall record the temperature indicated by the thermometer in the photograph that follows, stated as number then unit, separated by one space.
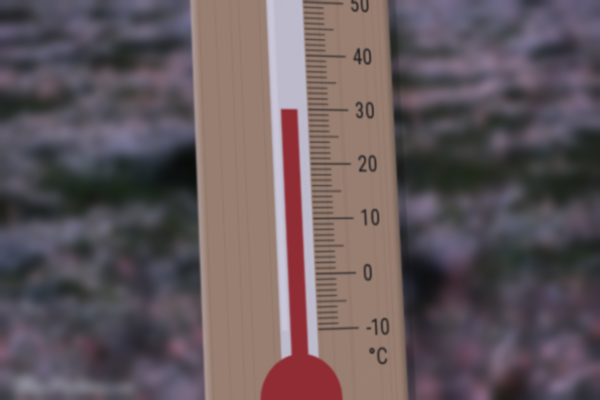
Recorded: 30 °C
